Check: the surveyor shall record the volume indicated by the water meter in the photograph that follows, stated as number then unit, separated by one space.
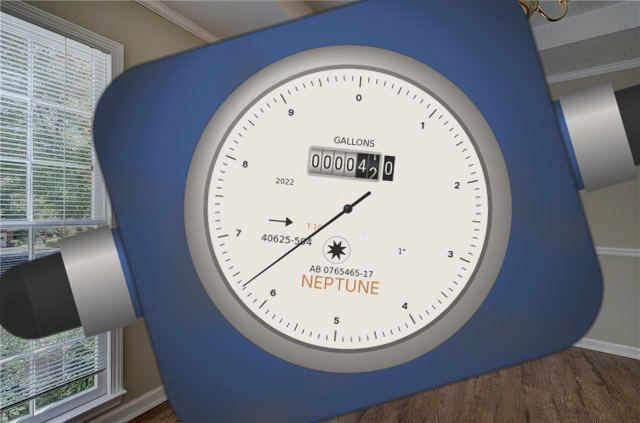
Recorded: 416.3 gal
